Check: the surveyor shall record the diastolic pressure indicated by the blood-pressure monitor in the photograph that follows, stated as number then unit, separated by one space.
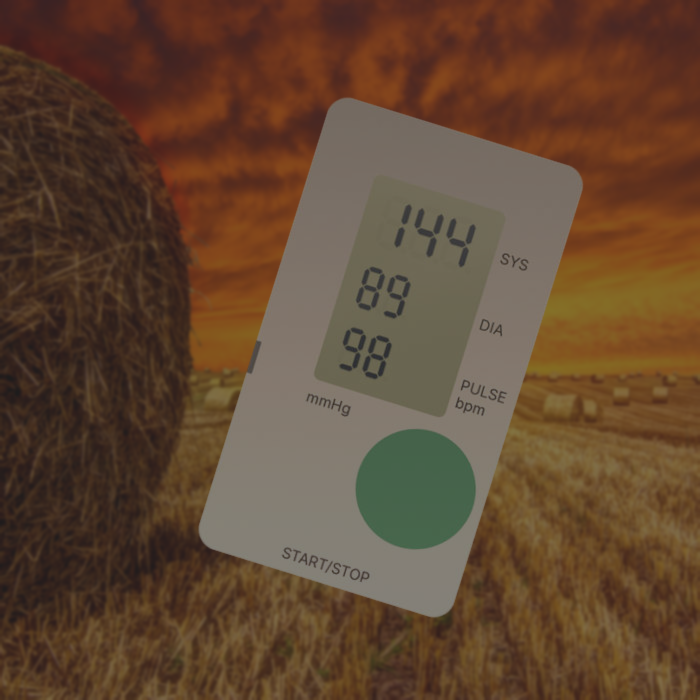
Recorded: 89 mmHg
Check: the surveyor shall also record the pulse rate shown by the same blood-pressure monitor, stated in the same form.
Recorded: 98 bpm
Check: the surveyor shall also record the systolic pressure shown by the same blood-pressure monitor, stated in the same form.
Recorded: 144 mmHg
